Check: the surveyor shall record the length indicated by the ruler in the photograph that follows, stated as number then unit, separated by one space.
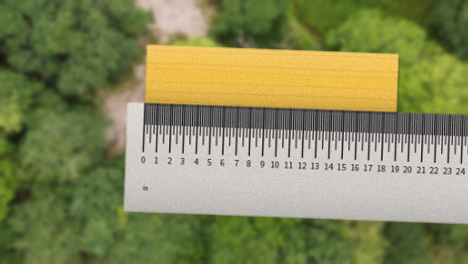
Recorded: 19 in
